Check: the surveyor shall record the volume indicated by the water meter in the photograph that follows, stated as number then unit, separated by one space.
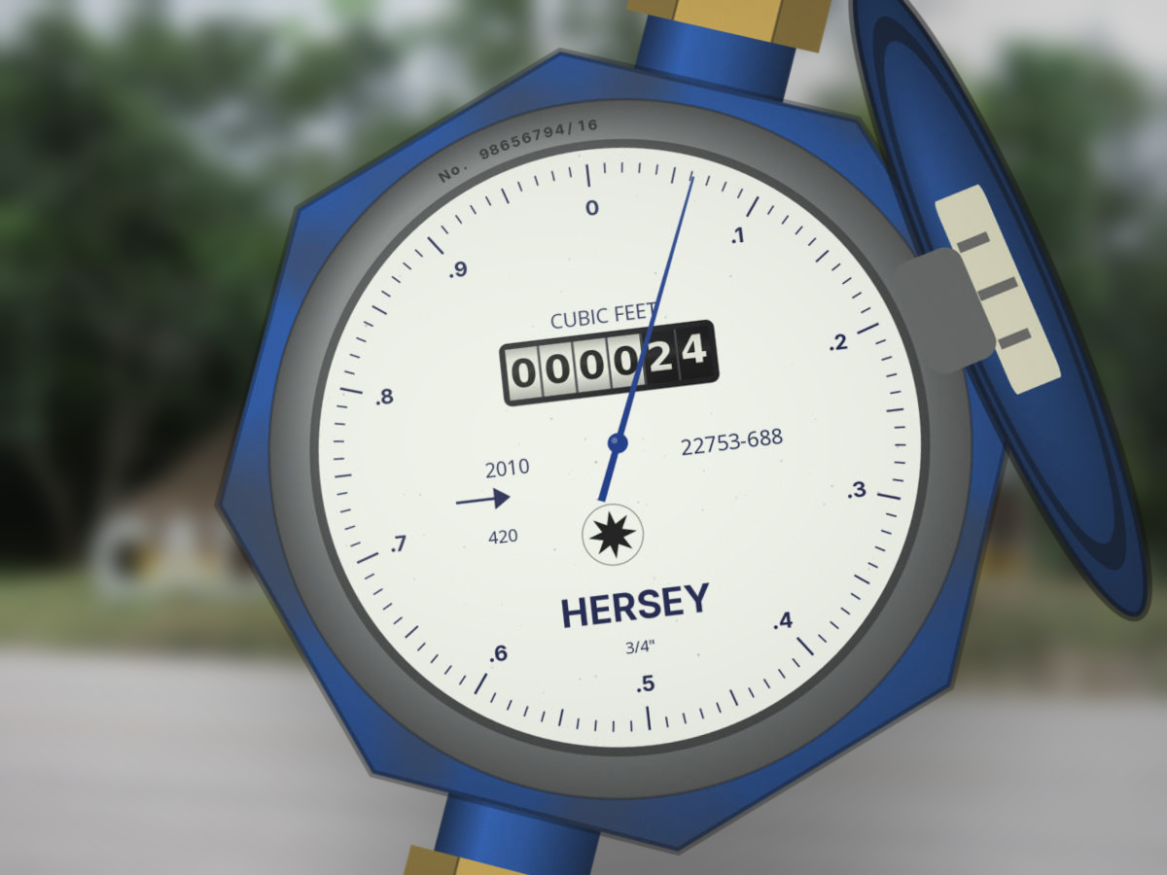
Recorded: 24.06 ft³
